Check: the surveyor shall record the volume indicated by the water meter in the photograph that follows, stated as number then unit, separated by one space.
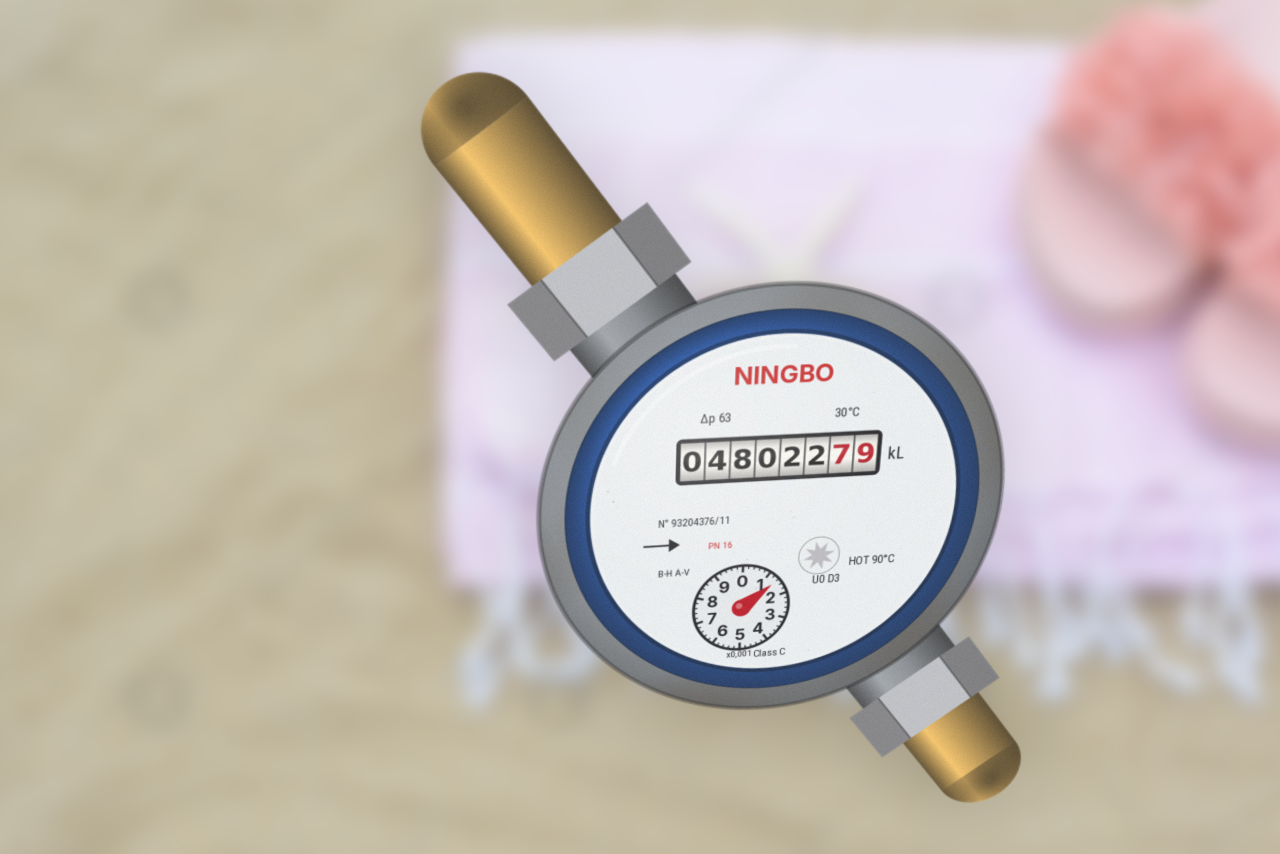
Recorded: 48022.791 kL
